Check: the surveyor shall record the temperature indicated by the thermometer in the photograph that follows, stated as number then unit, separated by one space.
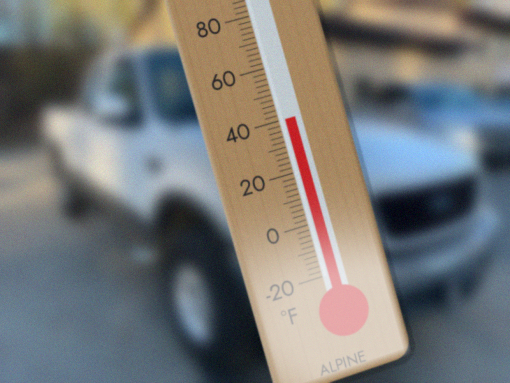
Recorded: 40 °F
